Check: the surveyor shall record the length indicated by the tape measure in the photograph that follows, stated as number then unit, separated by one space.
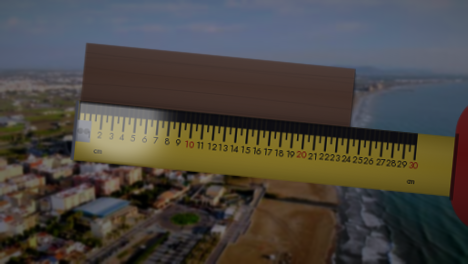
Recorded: 24 cm
